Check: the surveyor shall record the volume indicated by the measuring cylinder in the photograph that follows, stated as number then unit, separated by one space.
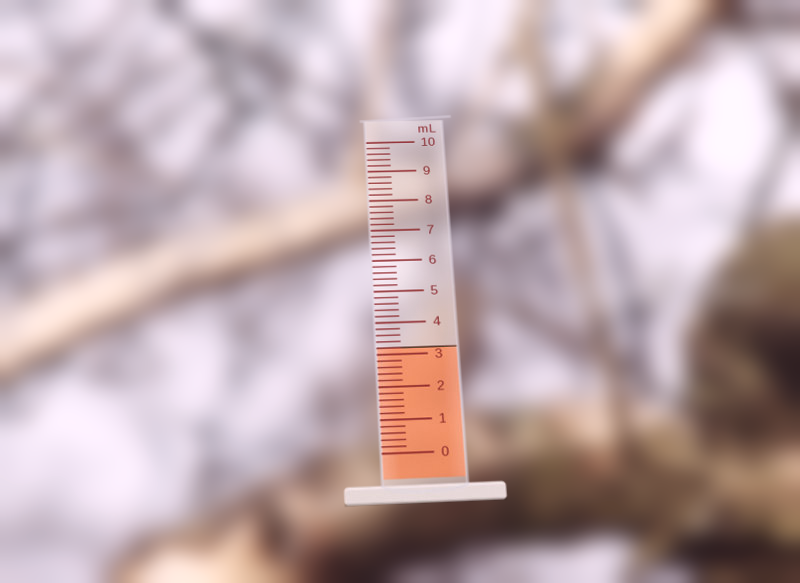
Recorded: 3.2 mL
